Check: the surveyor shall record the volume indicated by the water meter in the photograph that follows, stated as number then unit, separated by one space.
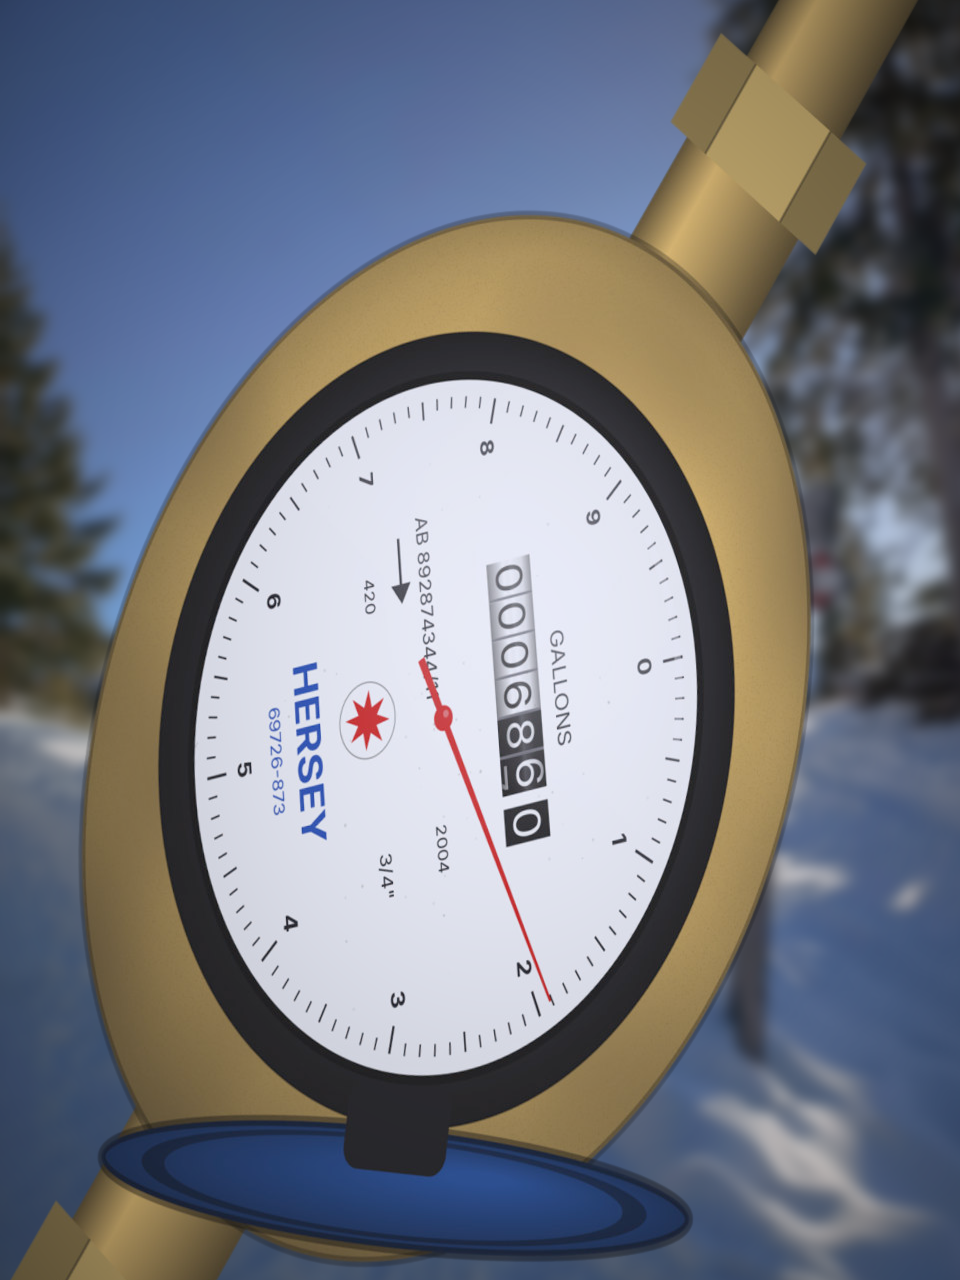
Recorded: 6861.9 gal
